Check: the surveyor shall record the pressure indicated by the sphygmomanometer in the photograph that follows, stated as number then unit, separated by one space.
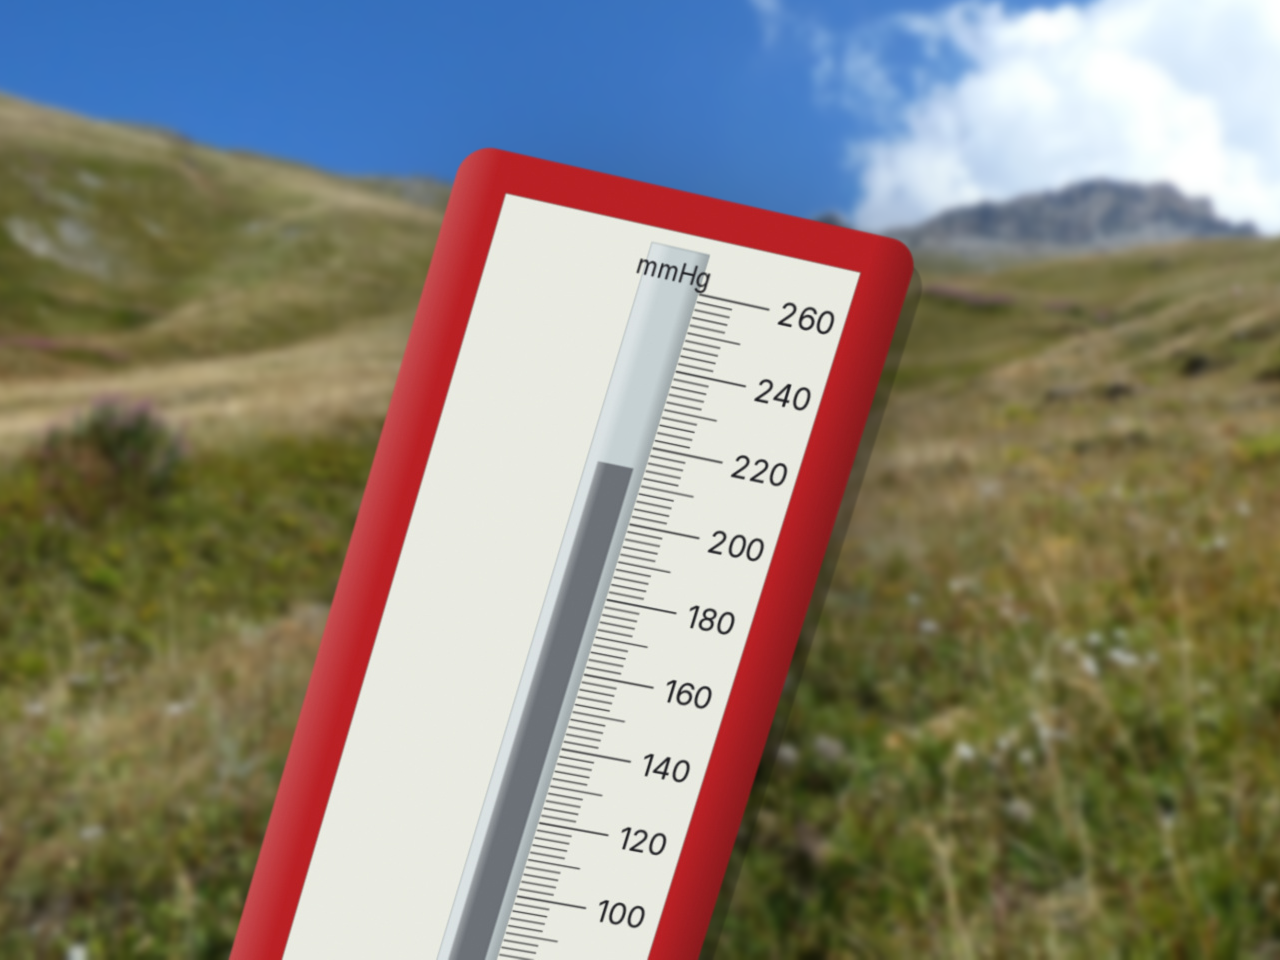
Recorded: 214 mmHg
